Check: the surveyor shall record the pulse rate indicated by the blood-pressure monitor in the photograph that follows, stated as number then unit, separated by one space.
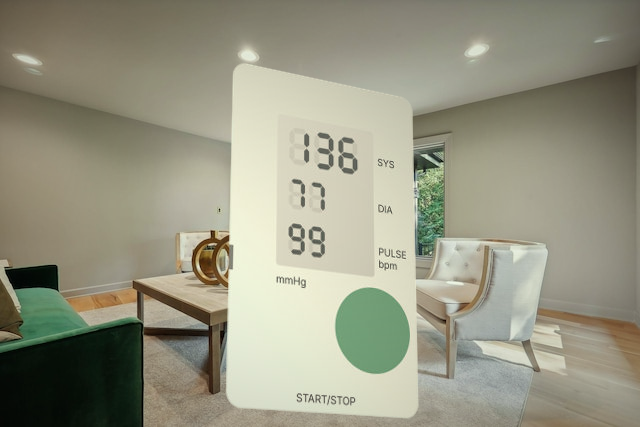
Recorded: 99 bpm
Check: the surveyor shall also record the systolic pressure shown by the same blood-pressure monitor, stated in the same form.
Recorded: 136 mmHg
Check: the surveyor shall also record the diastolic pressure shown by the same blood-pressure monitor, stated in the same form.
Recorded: 77 mmHg
